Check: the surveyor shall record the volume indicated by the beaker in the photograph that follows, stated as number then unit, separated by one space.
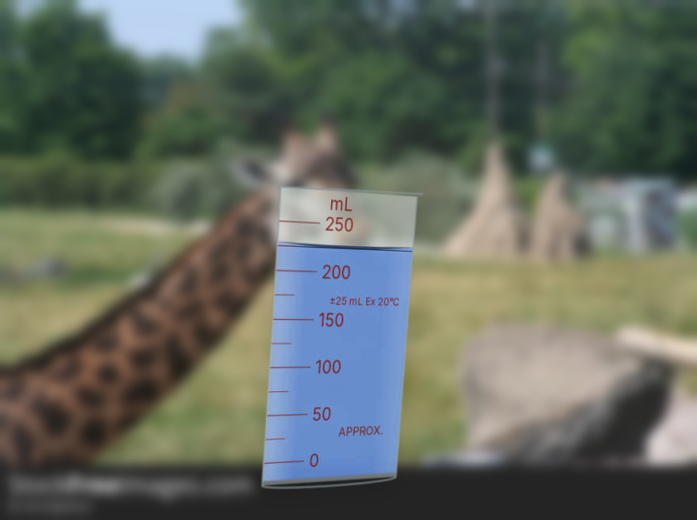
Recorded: 225 mL
